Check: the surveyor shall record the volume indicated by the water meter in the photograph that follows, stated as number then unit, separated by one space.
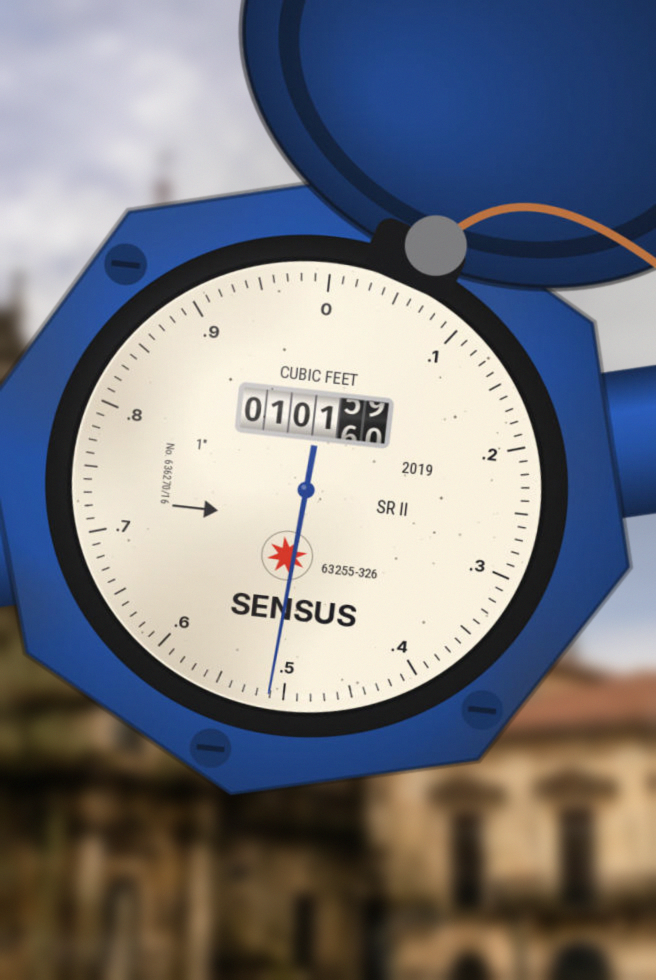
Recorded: 10159.51 ft³
